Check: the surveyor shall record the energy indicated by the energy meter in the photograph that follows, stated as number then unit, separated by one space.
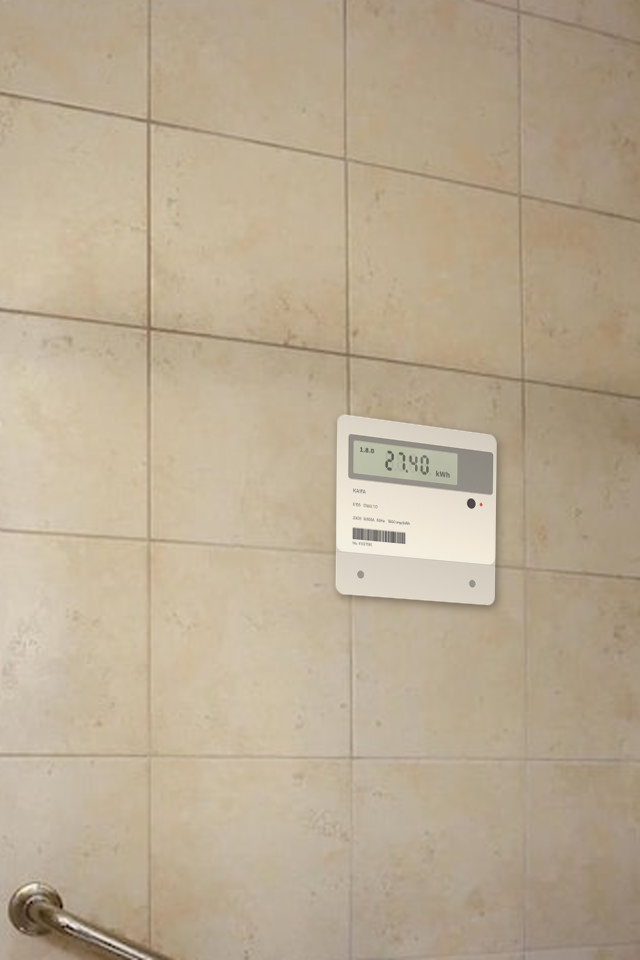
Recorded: 27.40 kWh
